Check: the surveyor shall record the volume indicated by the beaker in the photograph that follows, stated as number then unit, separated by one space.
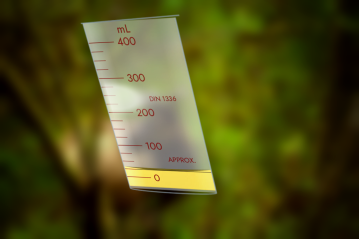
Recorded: 25 mL
